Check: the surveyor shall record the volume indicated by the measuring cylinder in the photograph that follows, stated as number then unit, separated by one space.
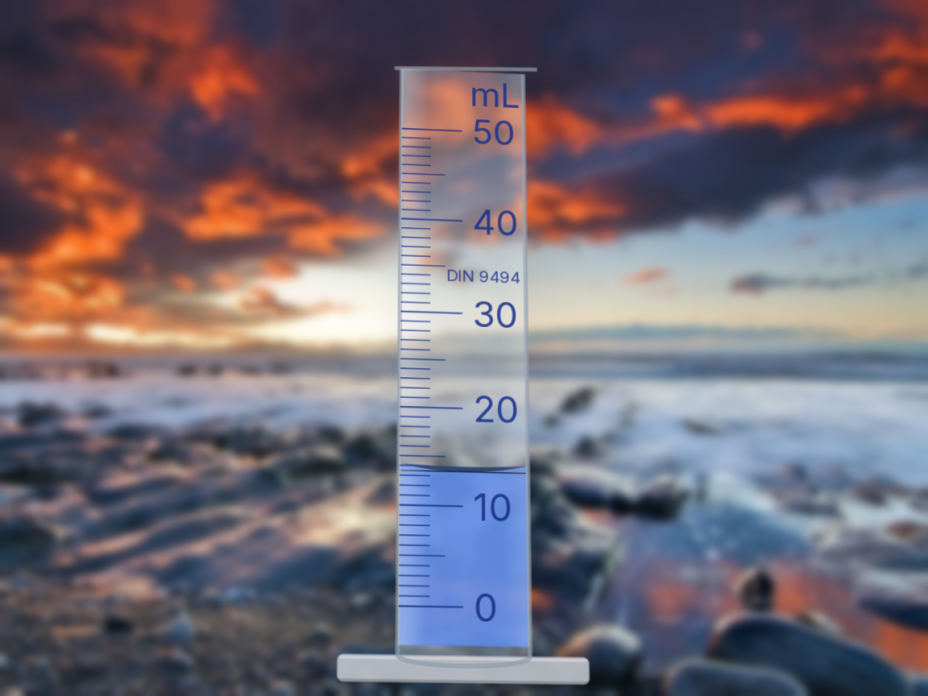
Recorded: 13.5 mL
